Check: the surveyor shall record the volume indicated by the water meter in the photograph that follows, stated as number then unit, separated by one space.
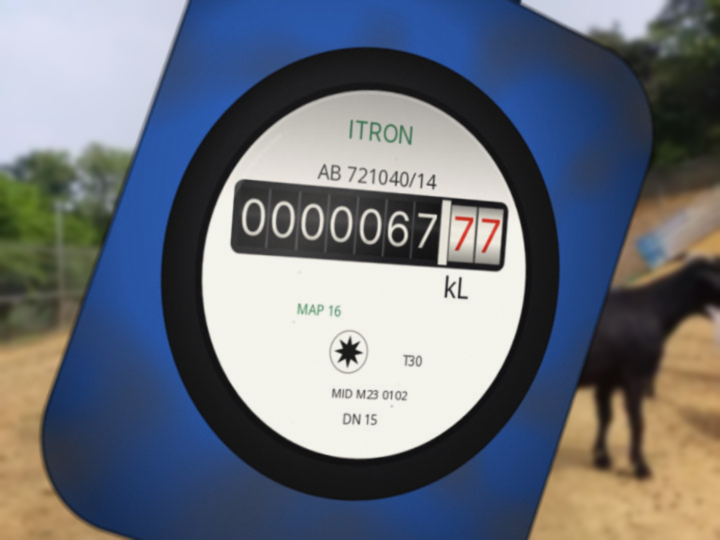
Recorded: 67.77 kL
